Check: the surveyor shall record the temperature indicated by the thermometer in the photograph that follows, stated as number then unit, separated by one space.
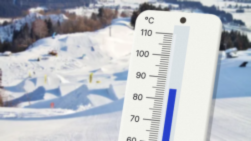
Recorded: 85 °C
